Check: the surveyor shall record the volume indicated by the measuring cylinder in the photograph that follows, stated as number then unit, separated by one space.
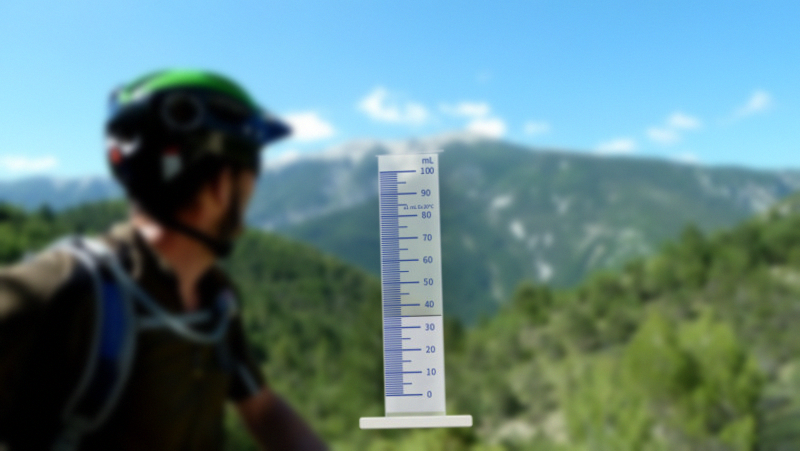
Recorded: 35 mL
